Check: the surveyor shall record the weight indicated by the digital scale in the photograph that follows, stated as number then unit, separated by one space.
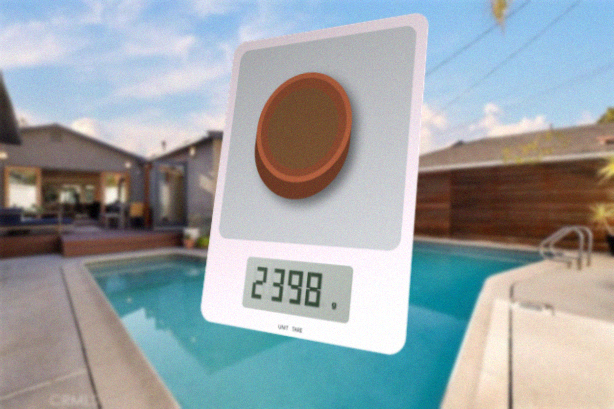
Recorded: 2398 g
